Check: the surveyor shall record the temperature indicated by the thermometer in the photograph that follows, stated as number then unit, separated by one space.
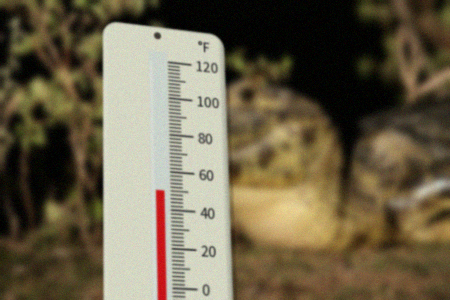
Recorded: 50 °F
